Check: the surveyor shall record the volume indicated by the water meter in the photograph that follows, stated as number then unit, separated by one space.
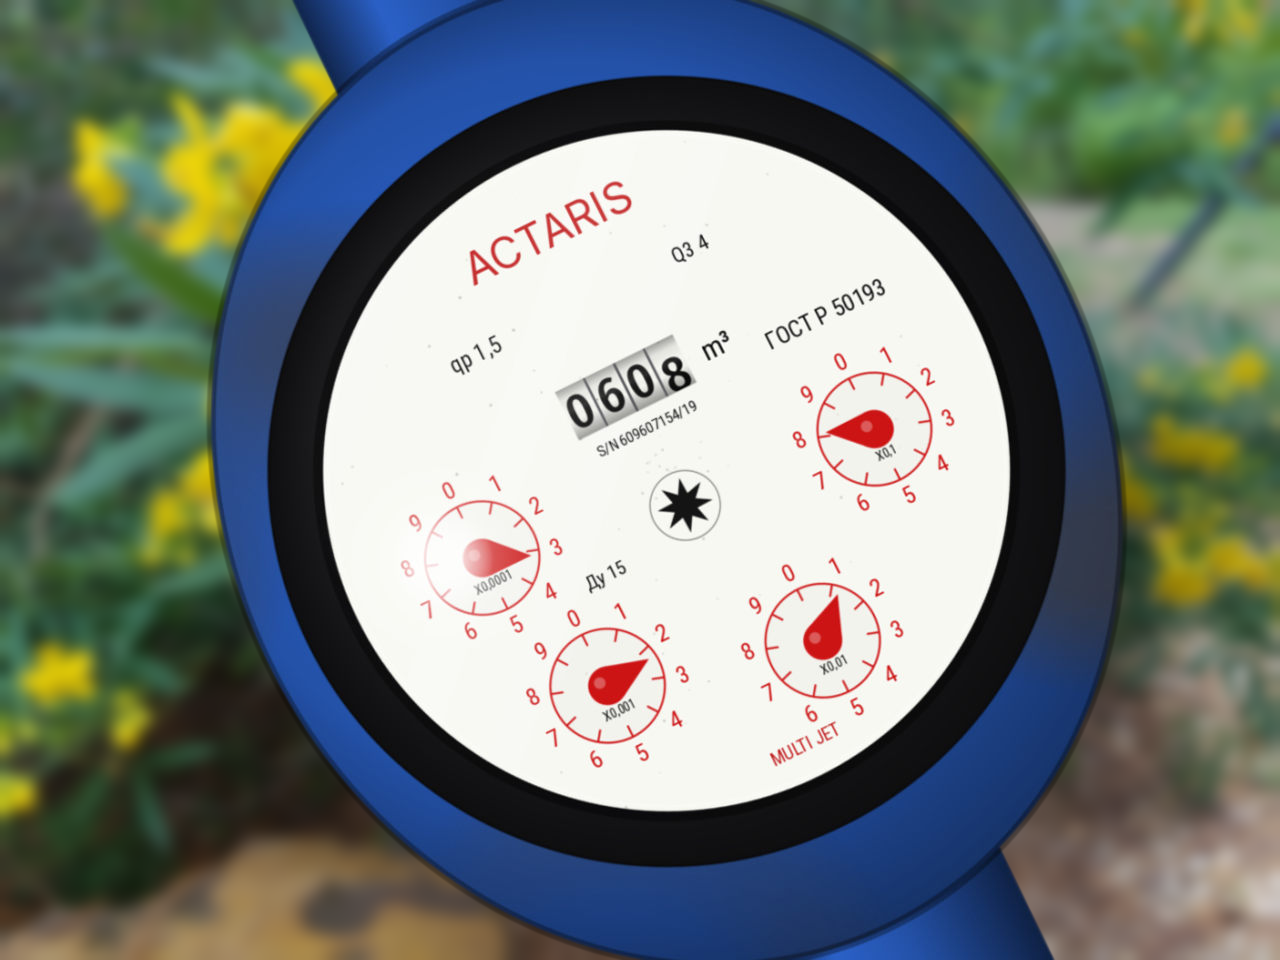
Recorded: 607.8123 m³
